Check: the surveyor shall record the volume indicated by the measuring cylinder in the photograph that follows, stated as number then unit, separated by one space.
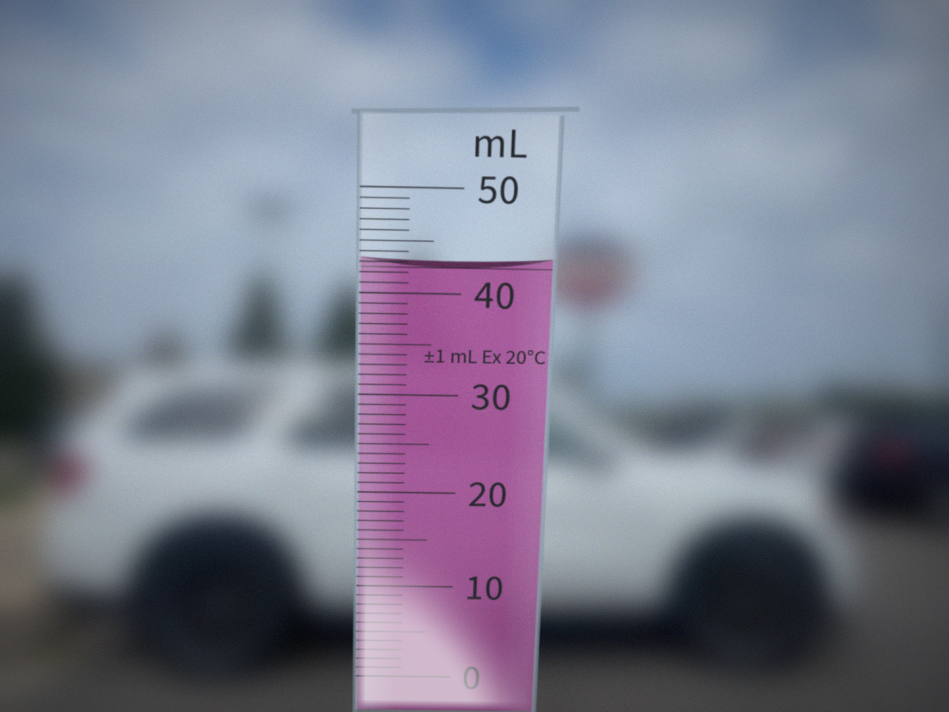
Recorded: 42.5 mL
